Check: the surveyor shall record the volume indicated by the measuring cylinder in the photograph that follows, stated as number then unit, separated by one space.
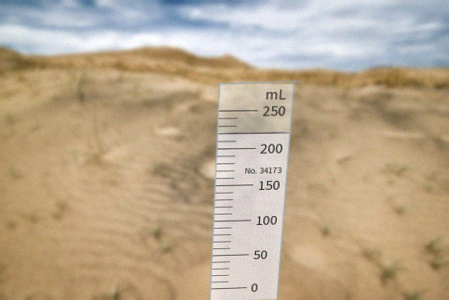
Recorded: 220 mL
